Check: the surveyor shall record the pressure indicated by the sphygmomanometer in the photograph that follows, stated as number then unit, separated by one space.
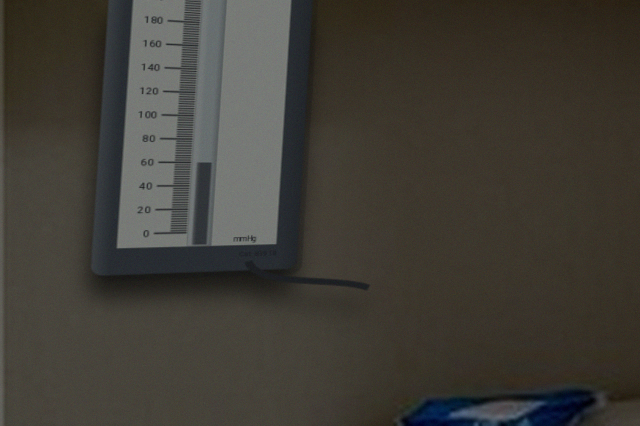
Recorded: 60 mmHg
